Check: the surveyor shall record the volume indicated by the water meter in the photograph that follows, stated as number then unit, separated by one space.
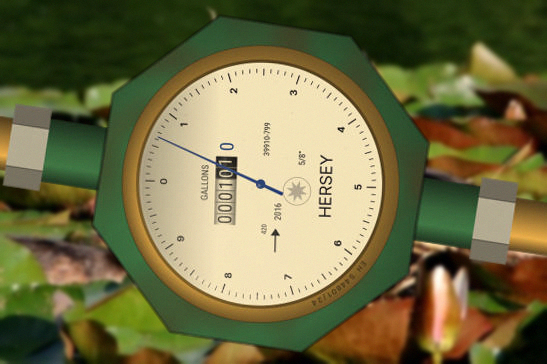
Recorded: 1010.6 gal
